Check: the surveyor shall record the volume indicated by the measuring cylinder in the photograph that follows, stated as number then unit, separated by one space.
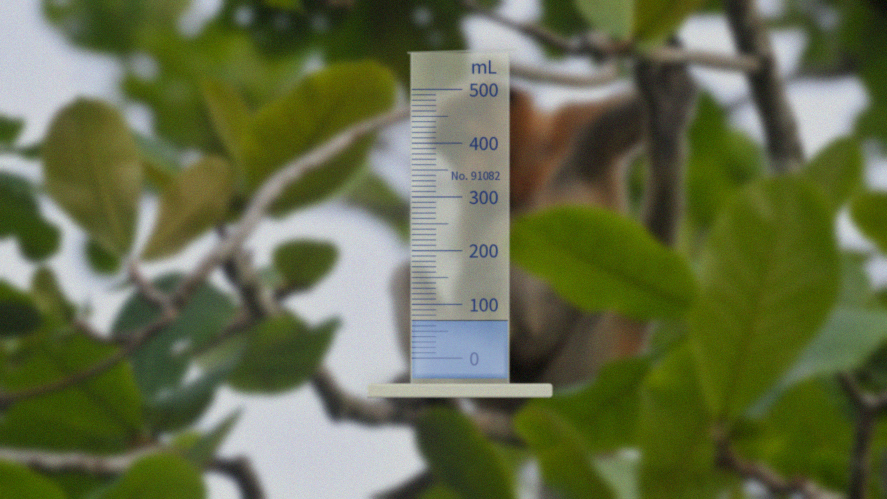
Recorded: 70 mL
